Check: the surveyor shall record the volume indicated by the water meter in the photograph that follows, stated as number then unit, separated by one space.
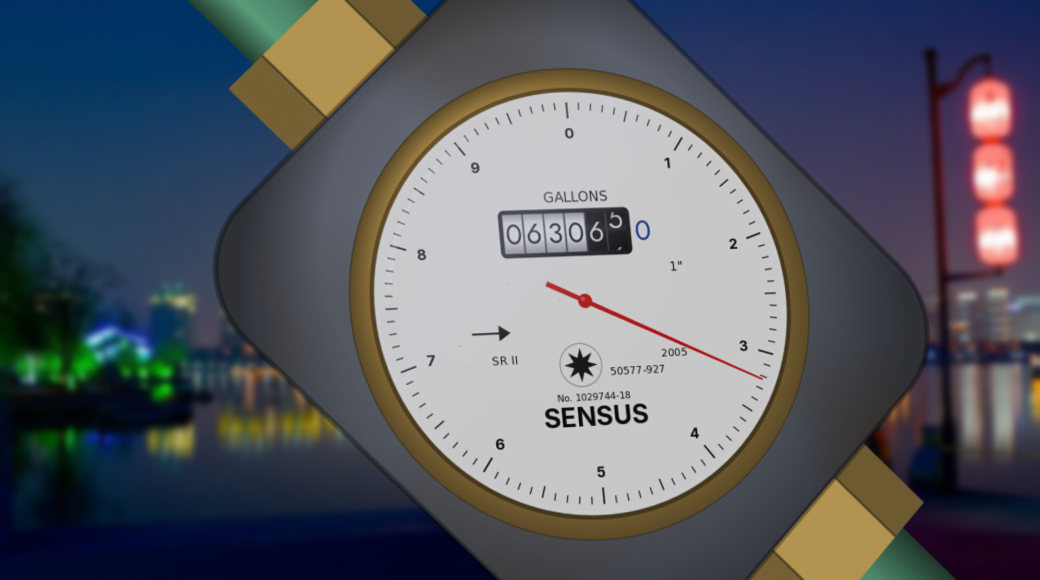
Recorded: 630653.2 gal
